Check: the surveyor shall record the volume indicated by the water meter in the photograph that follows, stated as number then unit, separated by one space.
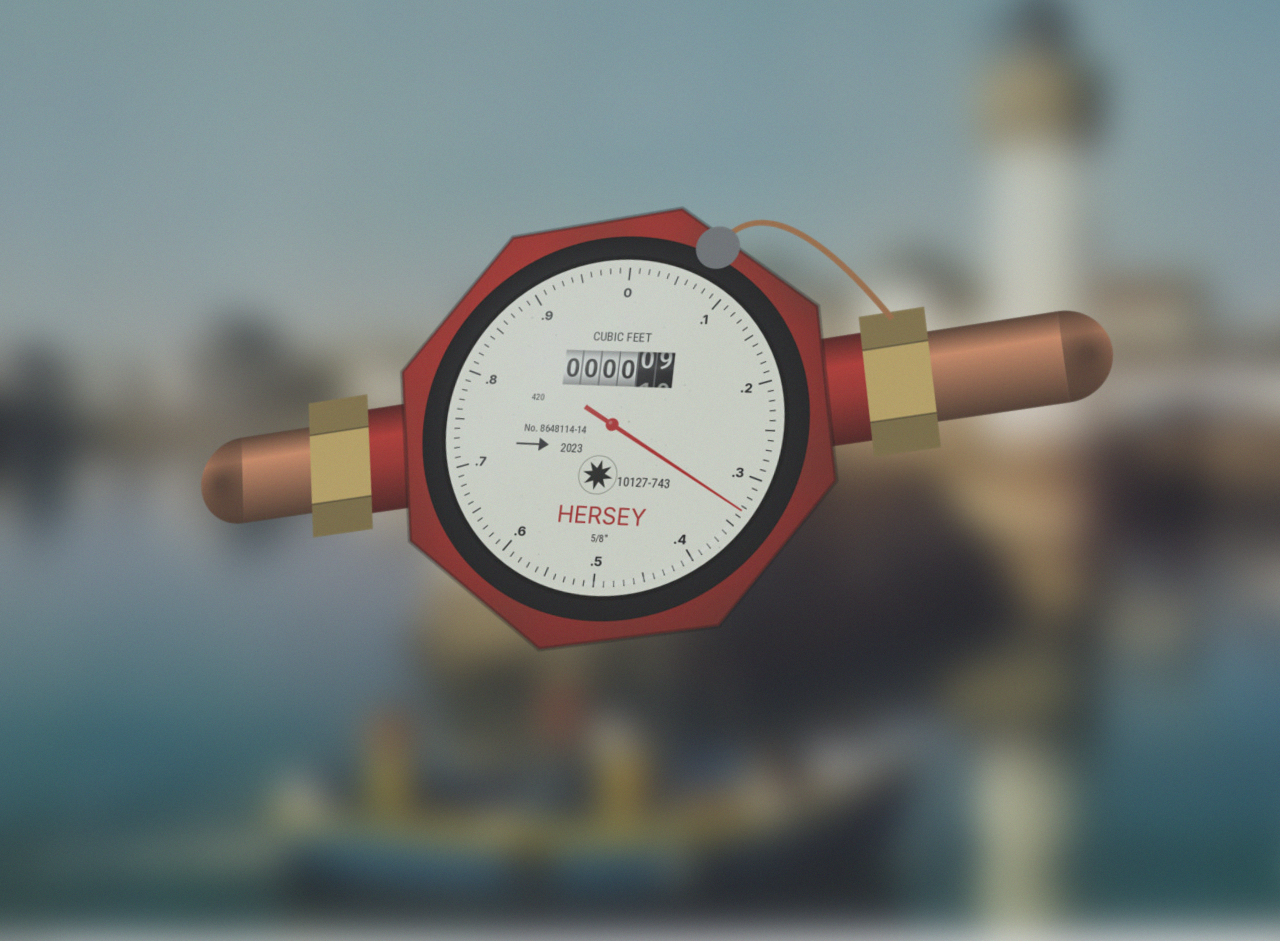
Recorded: 9.33 ft³
